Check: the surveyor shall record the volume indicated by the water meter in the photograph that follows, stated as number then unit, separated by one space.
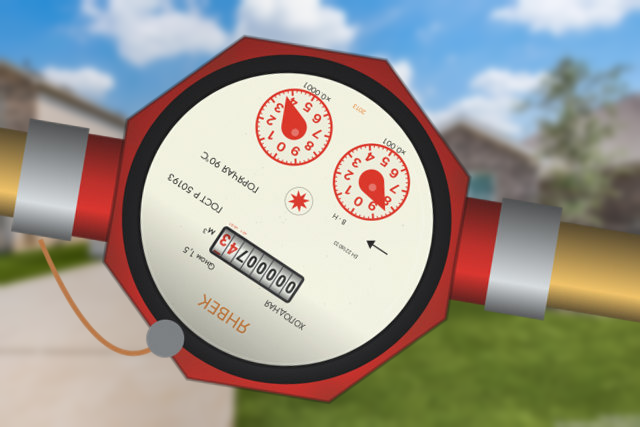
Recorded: 7.4283 m³
